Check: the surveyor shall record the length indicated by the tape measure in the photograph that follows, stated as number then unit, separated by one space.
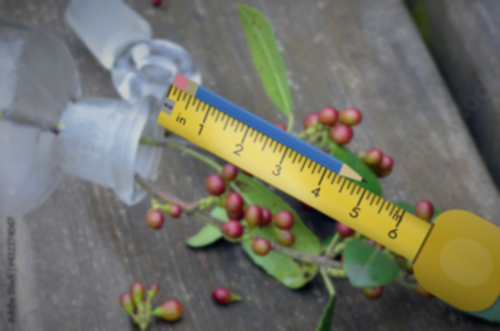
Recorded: 5 in
